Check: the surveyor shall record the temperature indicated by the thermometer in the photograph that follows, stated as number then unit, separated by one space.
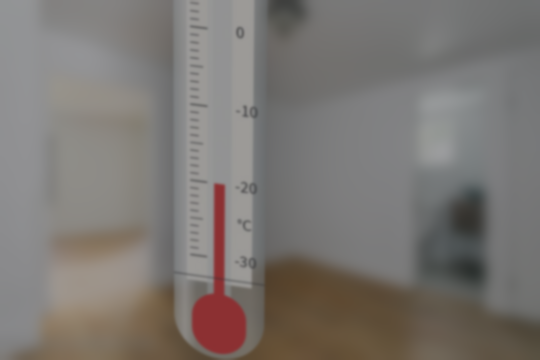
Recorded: -20 °C
